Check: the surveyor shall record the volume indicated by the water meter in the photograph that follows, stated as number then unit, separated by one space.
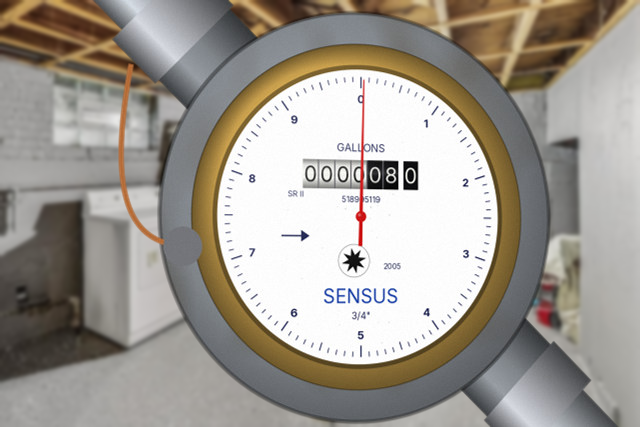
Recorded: 80.0 gal
